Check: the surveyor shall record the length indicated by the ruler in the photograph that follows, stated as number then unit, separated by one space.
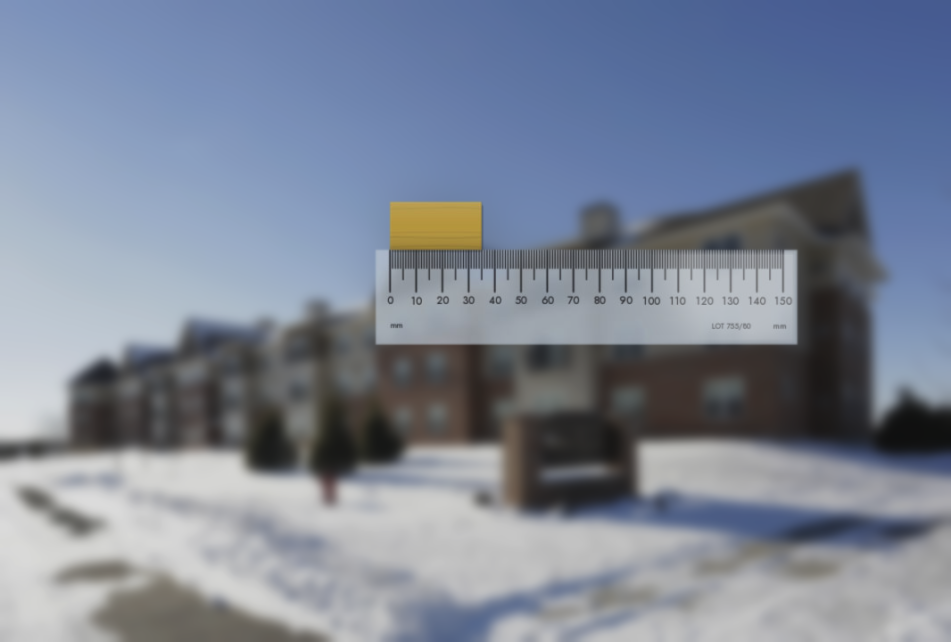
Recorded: 35 mm
